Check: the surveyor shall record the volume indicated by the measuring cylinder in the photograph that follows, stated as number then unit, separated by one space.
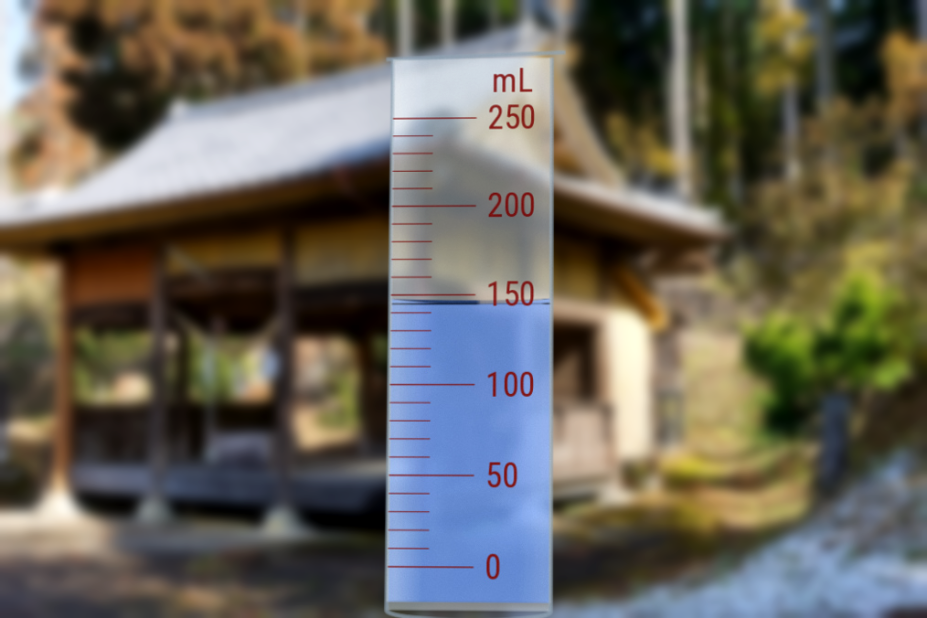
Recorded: 145 mL
